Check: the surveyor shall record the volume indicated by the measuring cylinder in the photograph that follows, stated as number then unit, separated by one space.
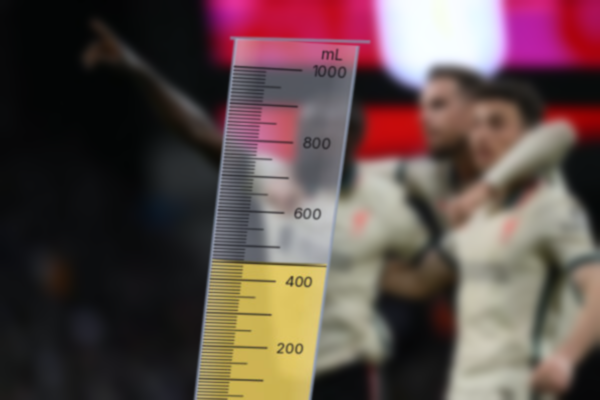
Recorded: 450 mL
